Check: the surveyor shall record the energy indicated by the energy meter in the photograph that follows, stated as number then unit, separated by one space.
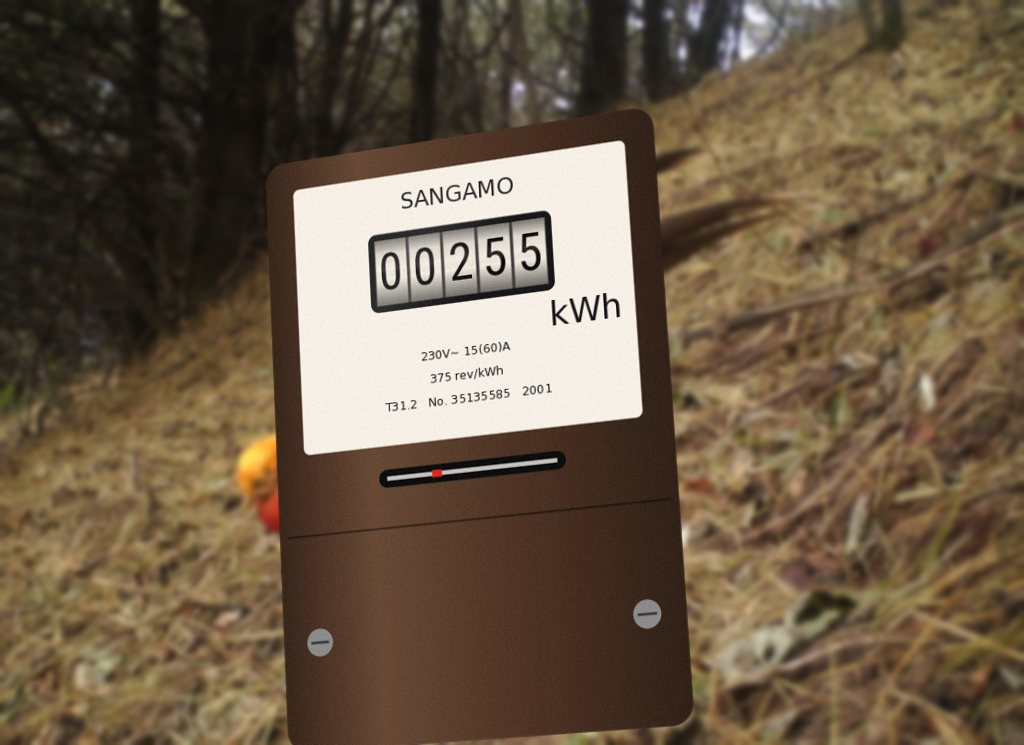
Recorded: 255 kWh
